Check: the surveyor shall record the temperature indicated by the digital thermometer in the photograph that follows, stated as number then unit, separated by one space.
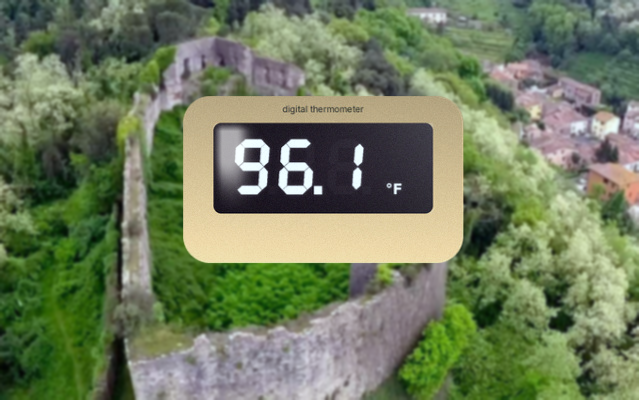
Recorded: 96.1 °F
